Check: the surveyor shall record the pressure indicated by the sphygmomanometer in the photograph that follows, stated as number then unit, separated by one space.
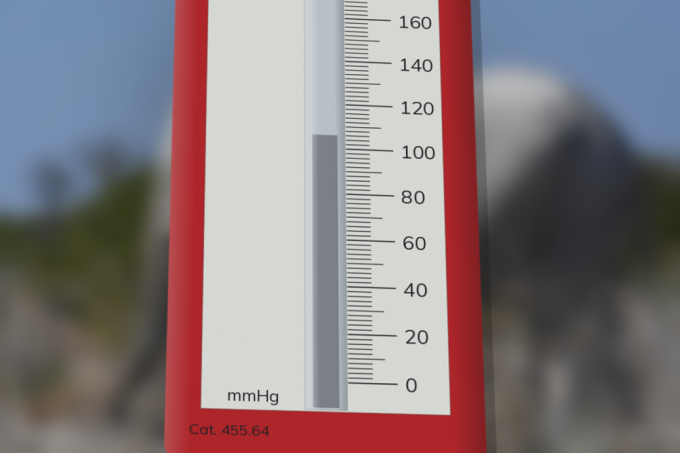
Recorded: 106 mmHg
